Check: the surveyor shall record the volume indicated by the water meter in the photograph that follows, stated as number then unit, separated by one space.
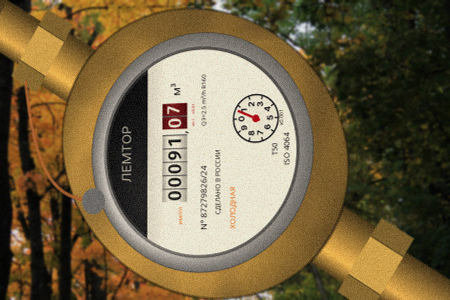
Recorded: 91.070 m³
